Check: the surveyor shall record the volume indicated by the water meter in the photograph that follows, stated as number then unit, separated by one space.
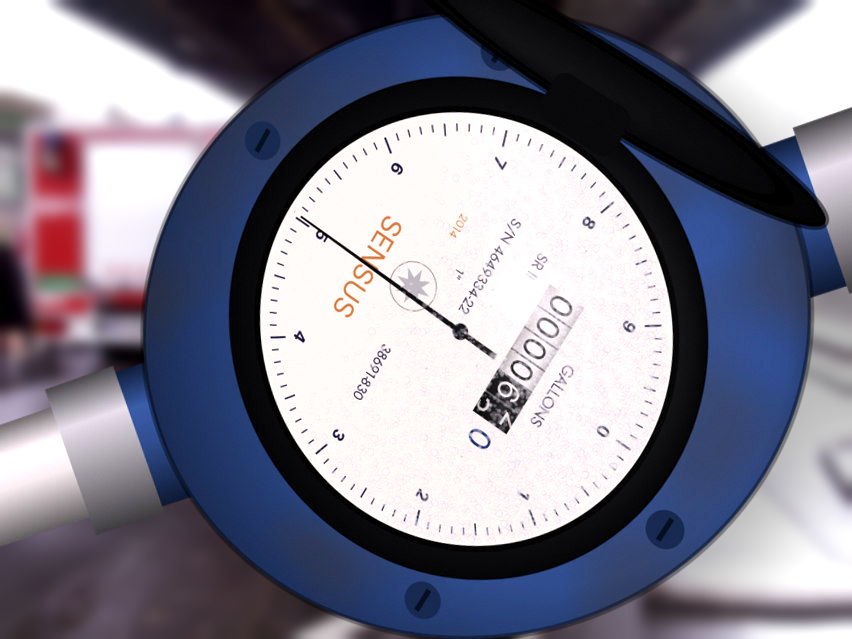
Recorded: 625.0 gal
